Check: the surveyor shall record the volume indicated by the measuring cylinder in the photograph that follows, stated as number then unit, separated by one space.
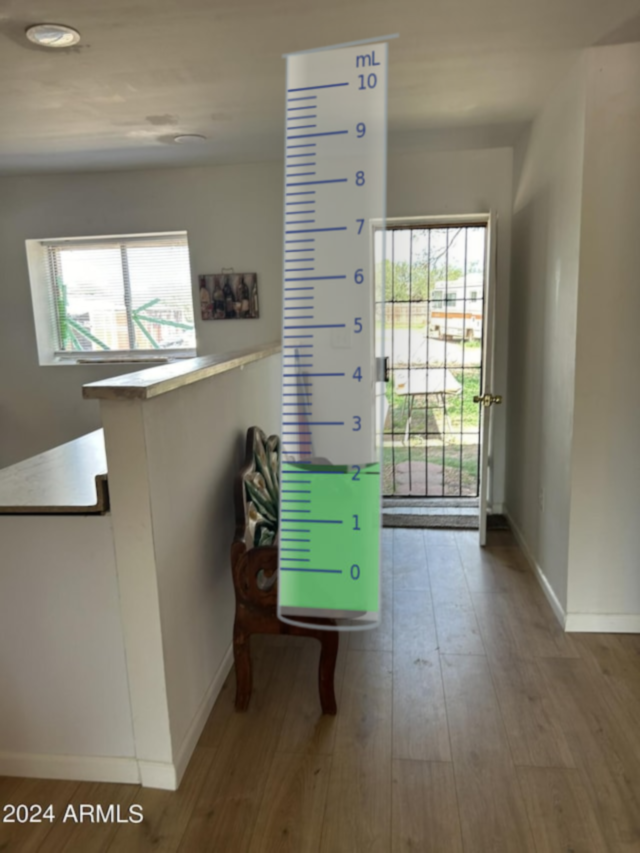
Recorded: 2 mL
